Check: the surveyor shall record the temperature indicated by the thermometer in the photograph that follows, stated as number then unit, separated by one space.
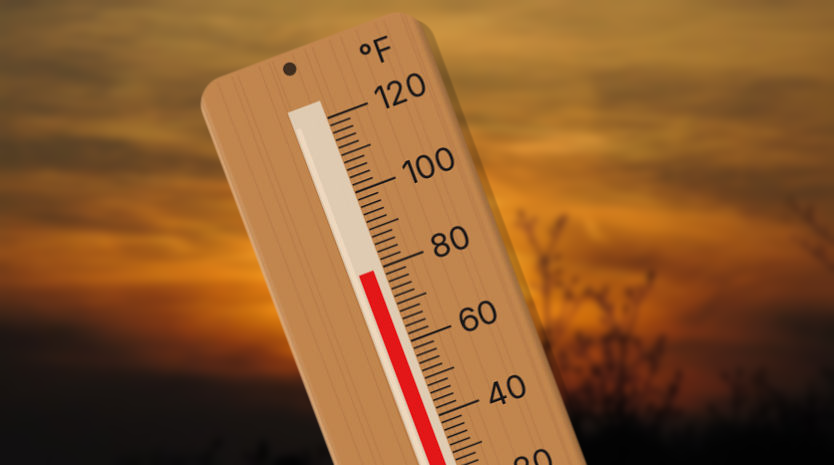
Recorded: 80 °F
